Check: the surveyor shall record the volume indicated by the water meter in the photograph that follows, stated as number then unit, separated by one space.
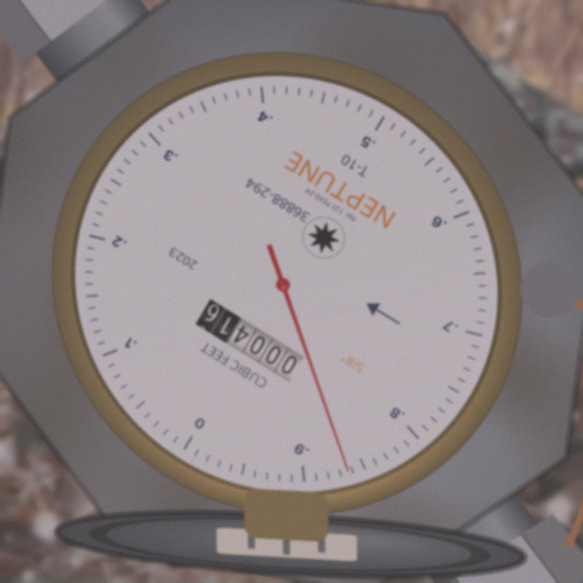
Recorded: 415.86 ft³
